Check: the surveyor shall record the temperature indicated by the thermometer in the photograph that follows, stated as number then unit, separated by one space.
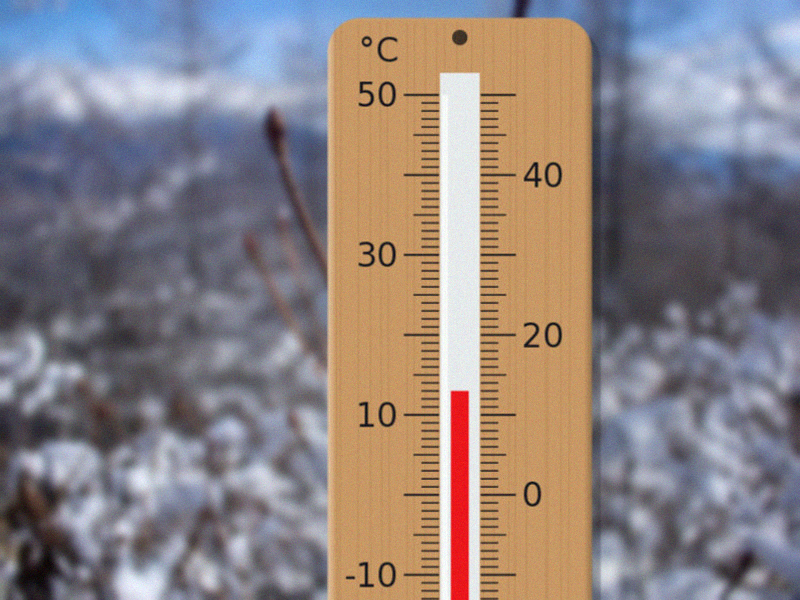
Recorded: 13 °C
